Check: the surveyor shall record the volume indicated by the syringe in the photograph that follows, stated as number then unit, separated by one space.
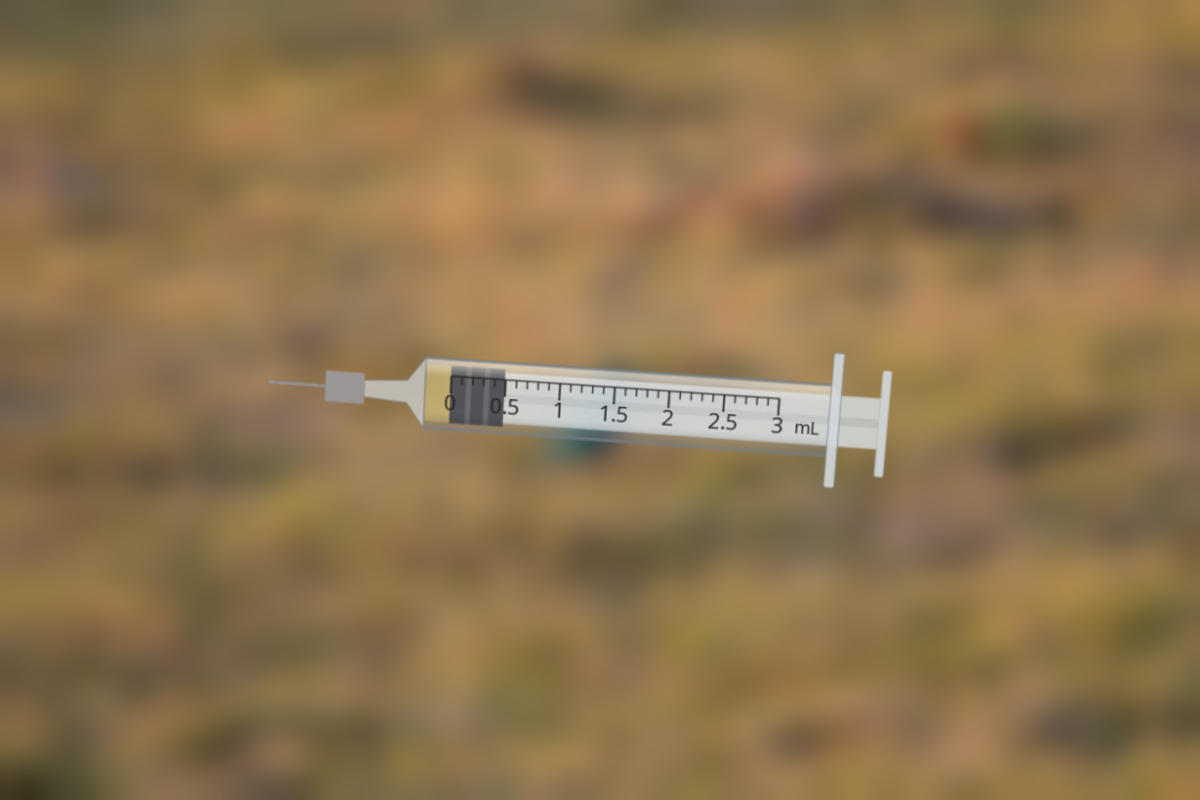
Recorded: 0 mL
